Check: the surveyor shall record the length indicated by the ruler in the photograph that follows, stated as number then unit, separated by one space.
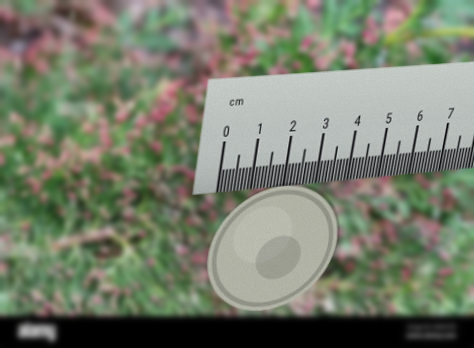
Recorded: 4 cm
